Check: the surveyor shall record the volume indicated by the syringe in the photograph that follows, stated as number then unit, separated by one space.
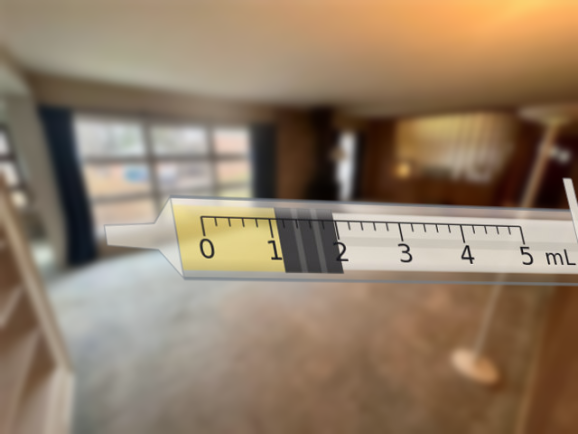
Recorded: 1.1 mL
